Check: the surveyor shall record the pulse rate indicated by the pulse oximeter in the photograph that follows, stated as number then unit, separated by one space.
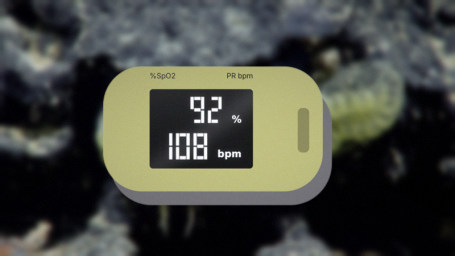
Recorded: 108 bpm
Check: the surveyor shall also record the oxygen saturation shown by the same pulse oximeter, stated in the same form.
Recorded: 92 %
